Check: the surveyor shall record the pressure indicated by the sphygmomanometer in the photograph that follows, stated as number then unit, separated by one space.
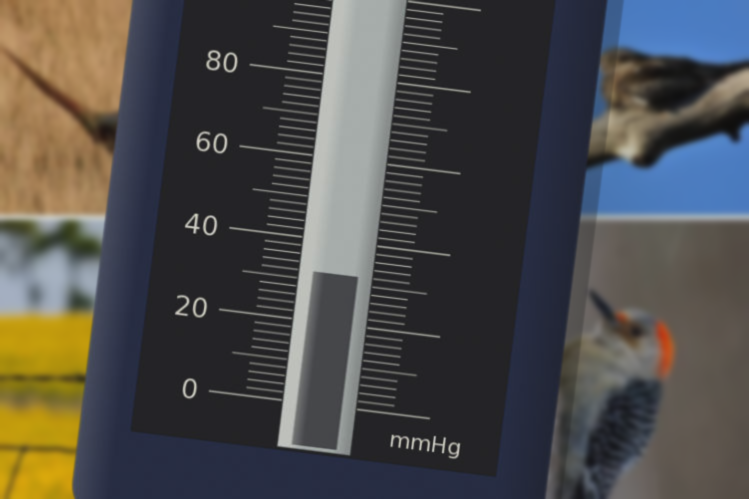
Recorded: 32 mmHg
